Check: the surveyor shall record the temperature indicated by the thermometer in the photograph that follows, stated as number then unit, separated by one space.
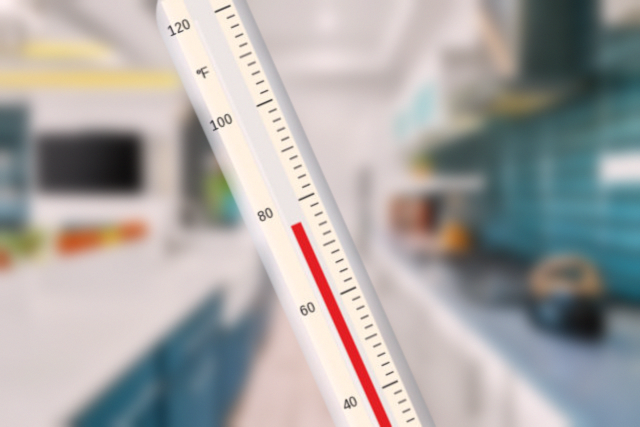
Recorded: 76 °F
